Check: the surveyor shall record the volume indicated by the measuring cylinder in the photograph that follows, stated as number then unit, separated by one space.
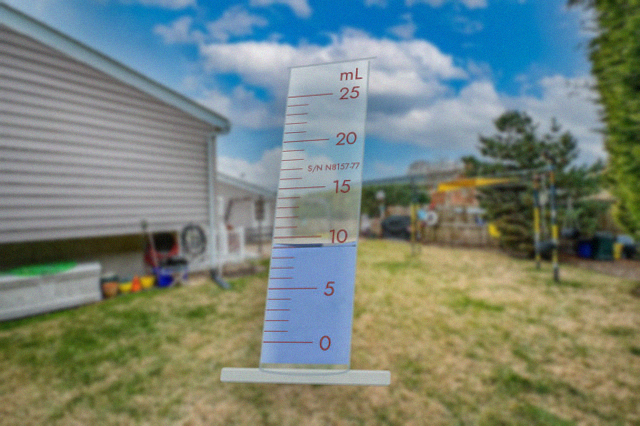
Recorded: 9 mL
